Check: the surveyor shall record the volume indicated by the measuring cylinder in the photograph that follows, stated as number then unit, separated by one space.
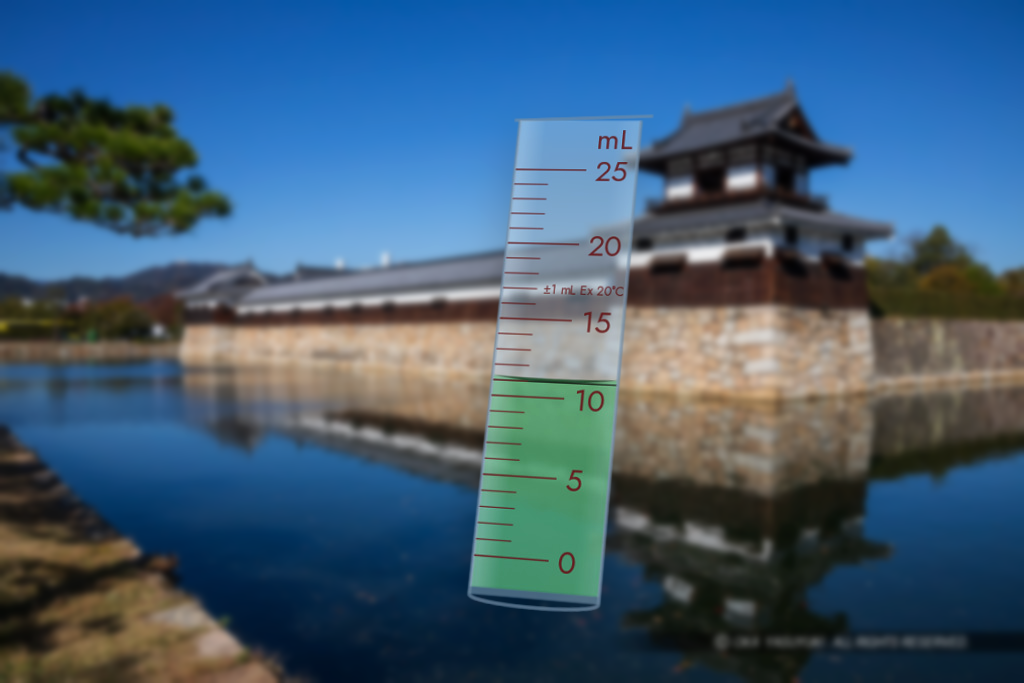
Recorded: 11 mL
